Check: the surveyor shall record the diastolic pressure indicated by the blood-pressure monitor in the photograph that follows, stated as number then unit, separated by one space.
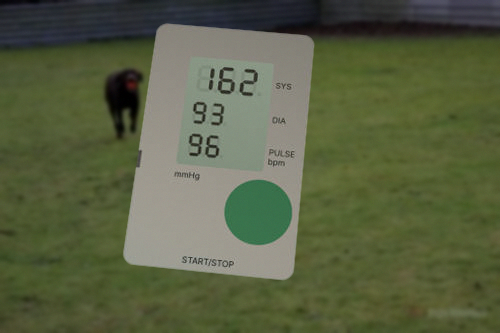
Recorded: 93 mmHg
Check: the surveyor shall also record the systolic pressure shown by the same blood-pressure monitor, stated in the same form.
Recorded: 162 mmHg
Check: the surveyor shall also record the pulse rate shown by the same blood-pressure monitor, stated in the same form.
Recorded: 96 bpm
